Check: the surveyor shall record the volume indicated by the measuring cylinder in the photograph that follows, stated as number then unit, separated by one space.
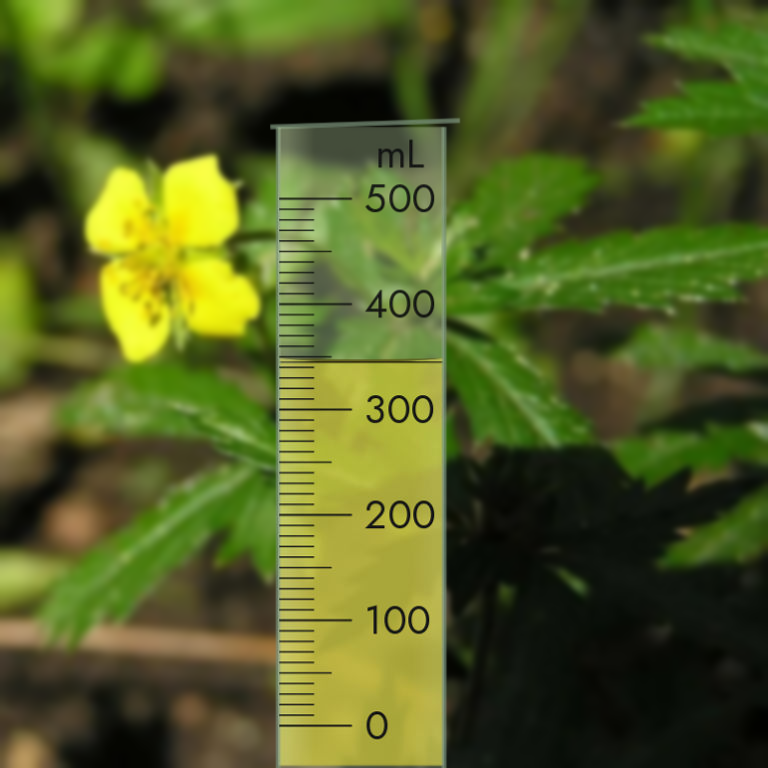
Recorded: 345 mL
